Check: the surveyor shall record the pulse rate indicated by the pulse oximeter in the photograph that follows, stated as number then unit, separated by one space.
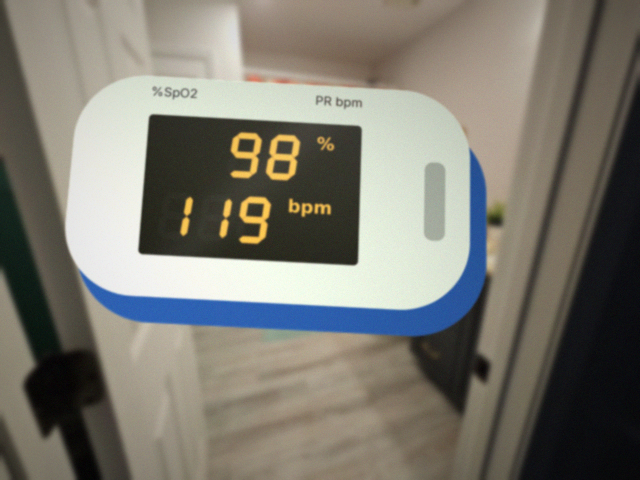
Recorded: 119 bpm
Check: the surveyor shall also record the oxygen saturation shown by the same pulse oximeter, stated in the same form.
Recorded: 98 %
